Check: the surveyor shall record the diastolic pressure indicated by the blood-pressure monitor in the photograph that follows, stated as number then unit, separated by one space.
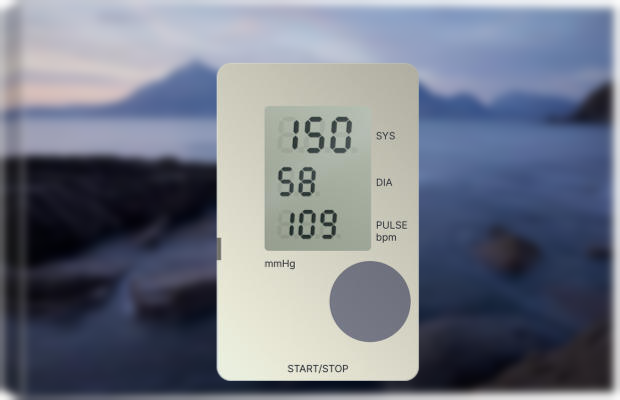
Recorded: 58 mmHg
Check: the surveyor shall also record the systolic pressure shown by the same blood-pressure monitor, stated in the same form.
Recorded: 150 mmHg
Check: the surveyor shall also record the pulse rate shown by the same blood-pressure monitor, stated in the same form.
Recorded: 109 bpm
